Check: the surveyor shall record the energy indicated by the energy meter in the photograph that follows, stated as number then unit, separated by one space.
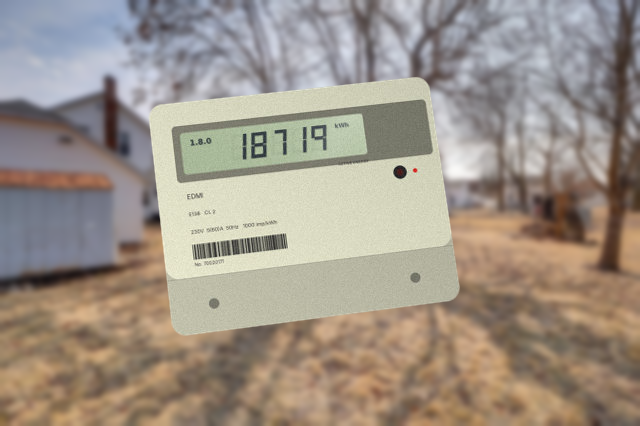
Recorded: 18719 kWh
